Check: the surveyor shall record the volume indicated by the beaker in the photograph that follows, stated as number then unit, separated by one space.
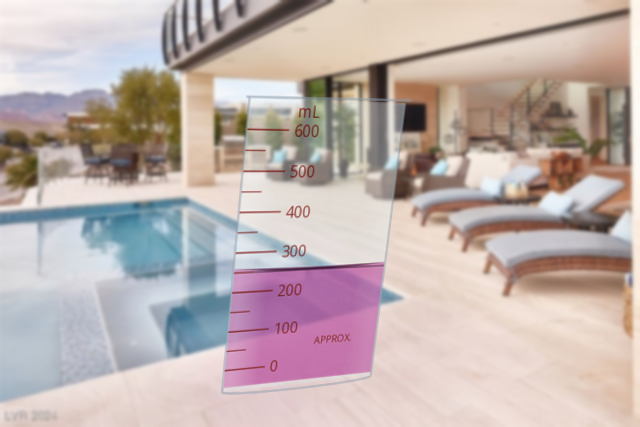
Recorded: 250 mL
